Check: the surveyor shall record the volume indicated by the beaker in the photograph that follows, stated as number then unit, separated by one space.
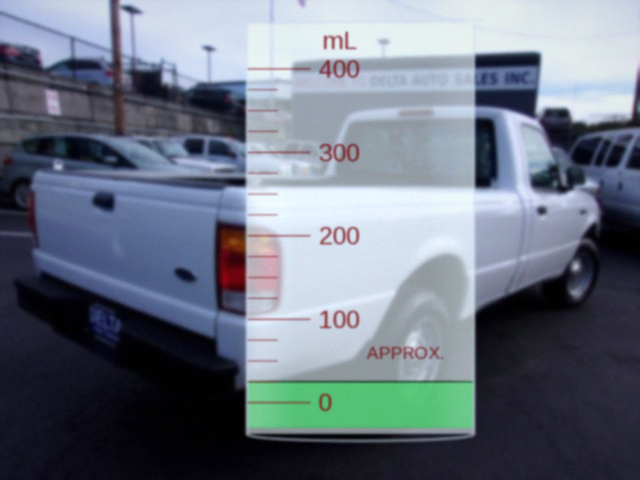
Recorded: 25 mL
